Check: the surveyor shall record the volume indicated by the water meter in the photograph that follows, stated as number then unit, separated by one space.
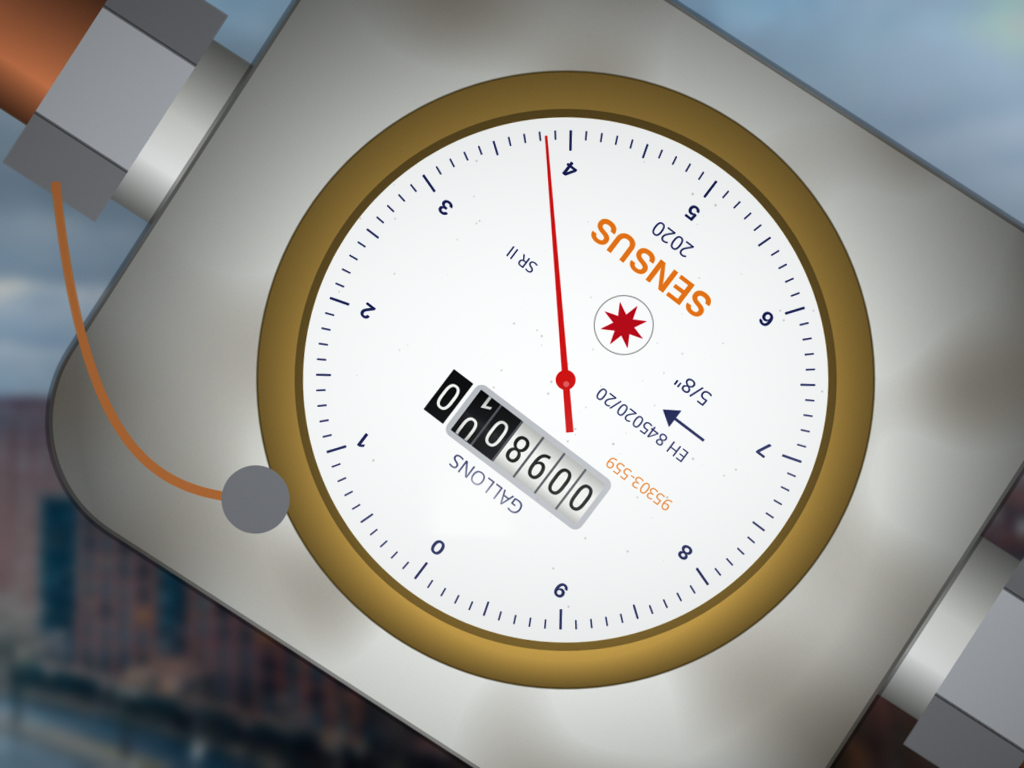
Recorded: 98003.8 gal
